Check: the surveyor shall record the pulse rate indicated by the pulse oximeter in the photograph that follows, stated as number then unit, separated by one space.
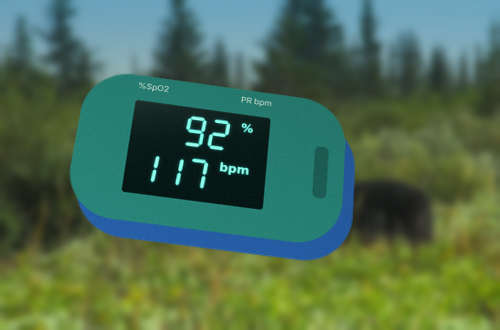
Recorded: 117 bpm
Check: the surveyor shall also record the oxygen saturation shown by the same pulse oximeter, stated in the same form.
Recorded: 92 %
